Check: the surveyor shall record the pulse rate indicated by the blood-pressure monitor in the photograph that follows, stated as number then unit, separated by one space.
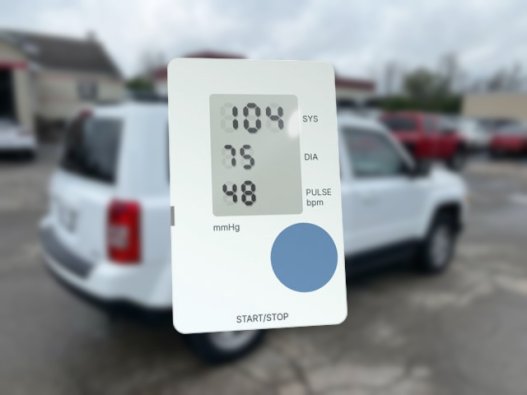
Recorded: 48 bpm
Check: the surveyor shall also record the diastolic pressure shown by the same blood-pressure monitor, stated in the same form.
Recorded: 75 mmHg
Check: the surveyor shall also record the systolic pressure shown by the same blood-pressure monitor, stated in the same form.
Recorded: 104 mmHg
